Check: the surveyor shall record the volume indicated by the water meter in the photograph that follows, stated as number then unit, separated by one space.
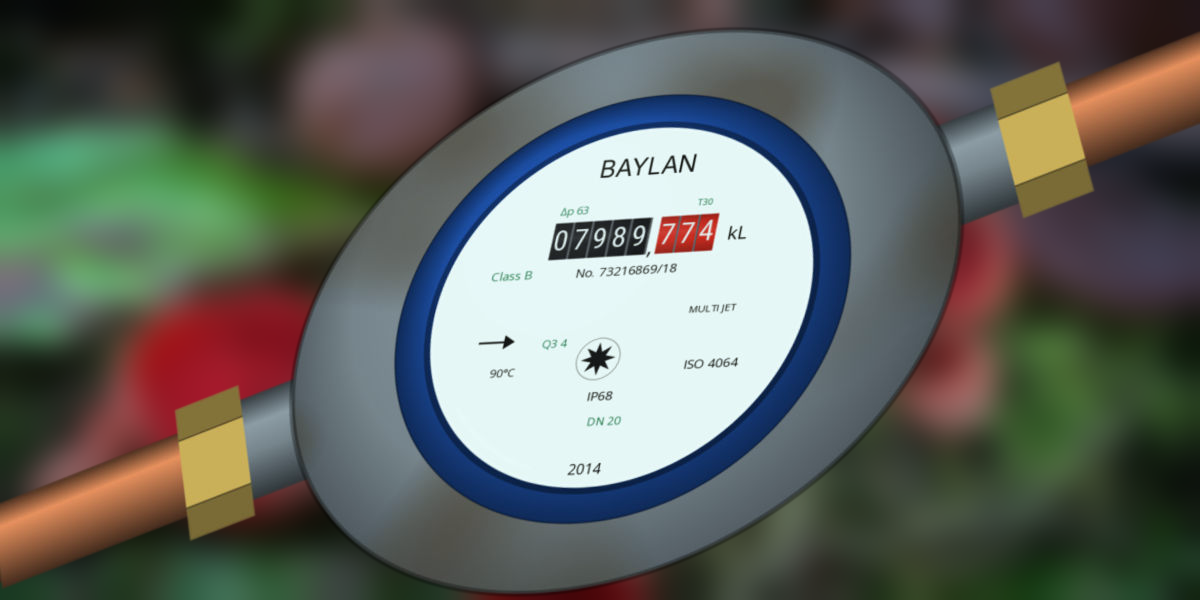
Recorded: 7989.774 kL
